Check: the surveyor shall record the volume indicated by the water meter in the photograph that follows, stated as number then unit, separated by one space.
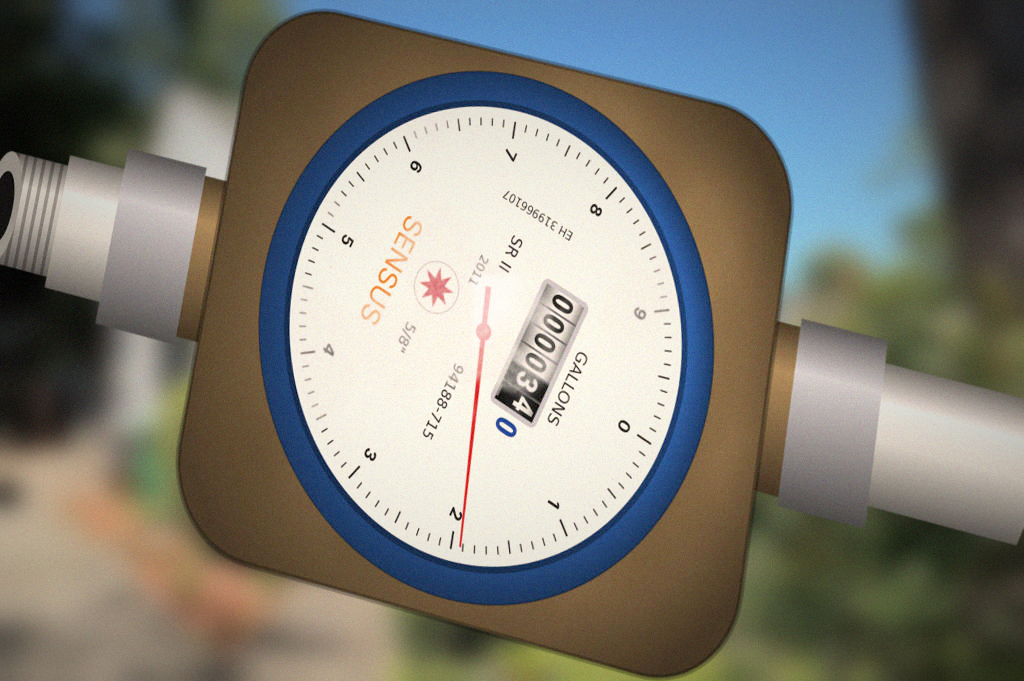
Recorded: 341.9 gal
